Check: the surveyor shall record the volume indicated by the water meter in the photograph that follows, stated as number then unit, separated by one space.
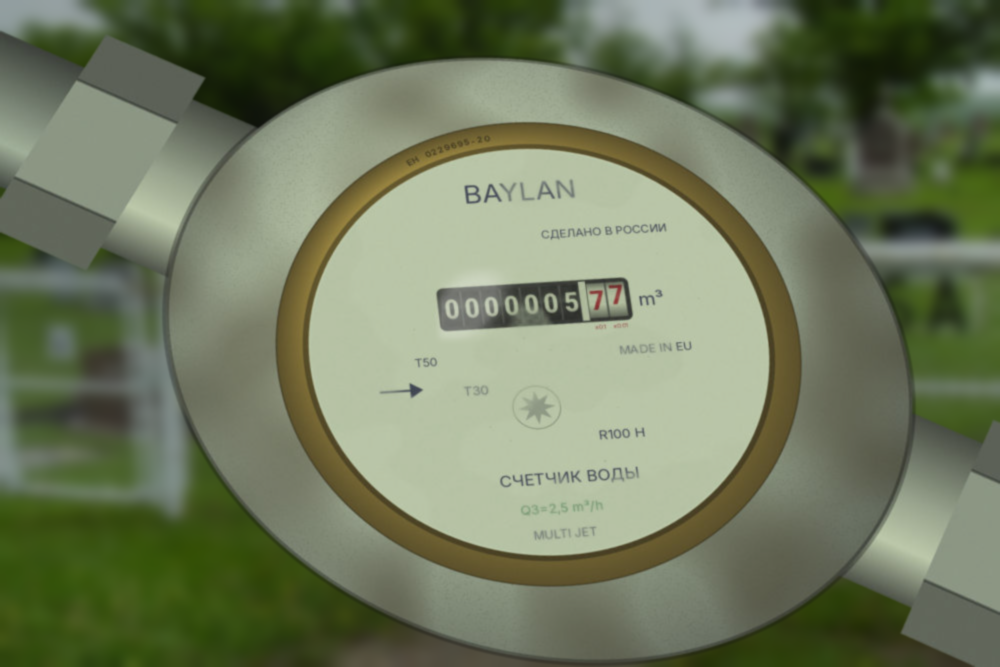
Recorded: 5.77 m³
